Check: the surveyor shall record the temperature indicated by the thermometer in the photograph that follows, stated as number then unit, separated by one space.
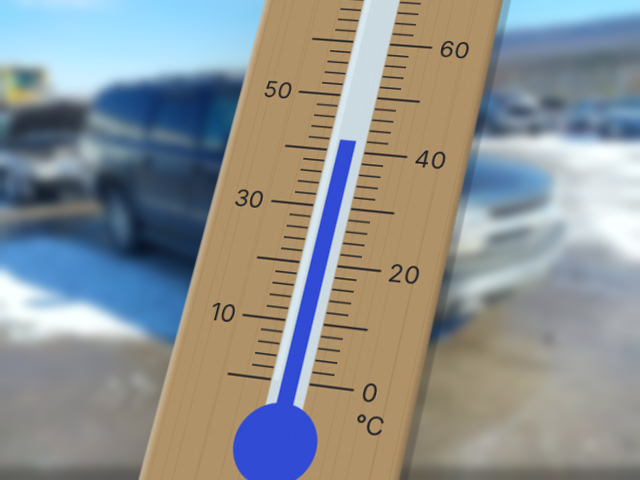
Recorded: 42 °C
